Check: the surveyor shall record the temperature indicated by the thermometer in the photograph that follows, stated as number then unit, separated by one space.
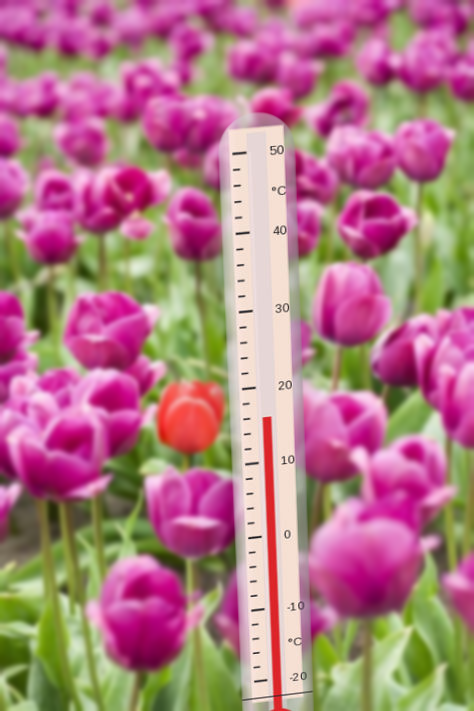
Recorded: 16 °C
